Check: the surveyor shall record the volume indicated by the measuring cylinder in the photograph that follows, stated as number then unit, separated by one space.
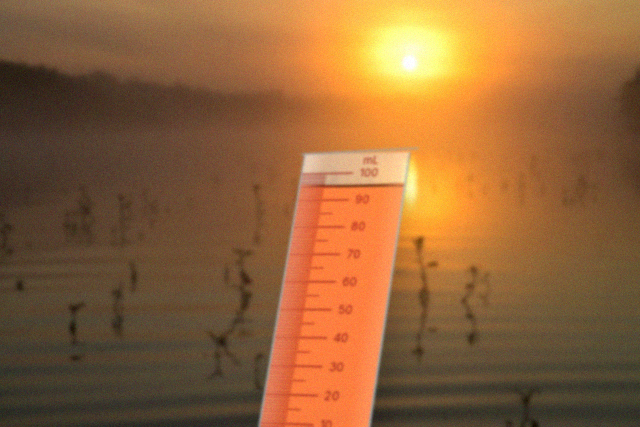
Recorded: 95 mL
